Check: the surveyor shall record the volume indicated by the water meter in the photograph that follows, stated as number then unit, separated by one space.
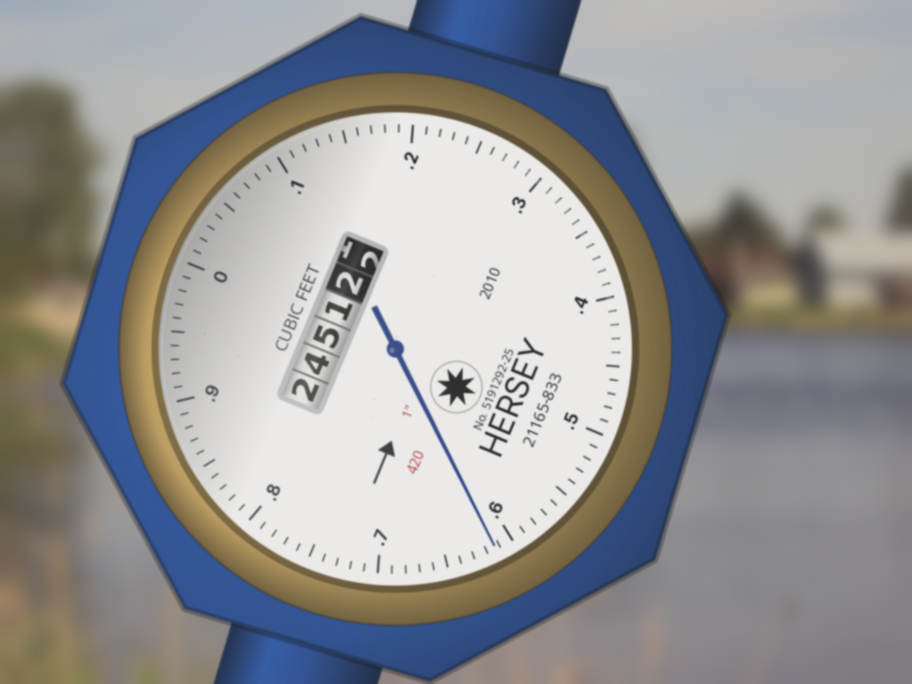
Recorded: 245121.61 ft³
